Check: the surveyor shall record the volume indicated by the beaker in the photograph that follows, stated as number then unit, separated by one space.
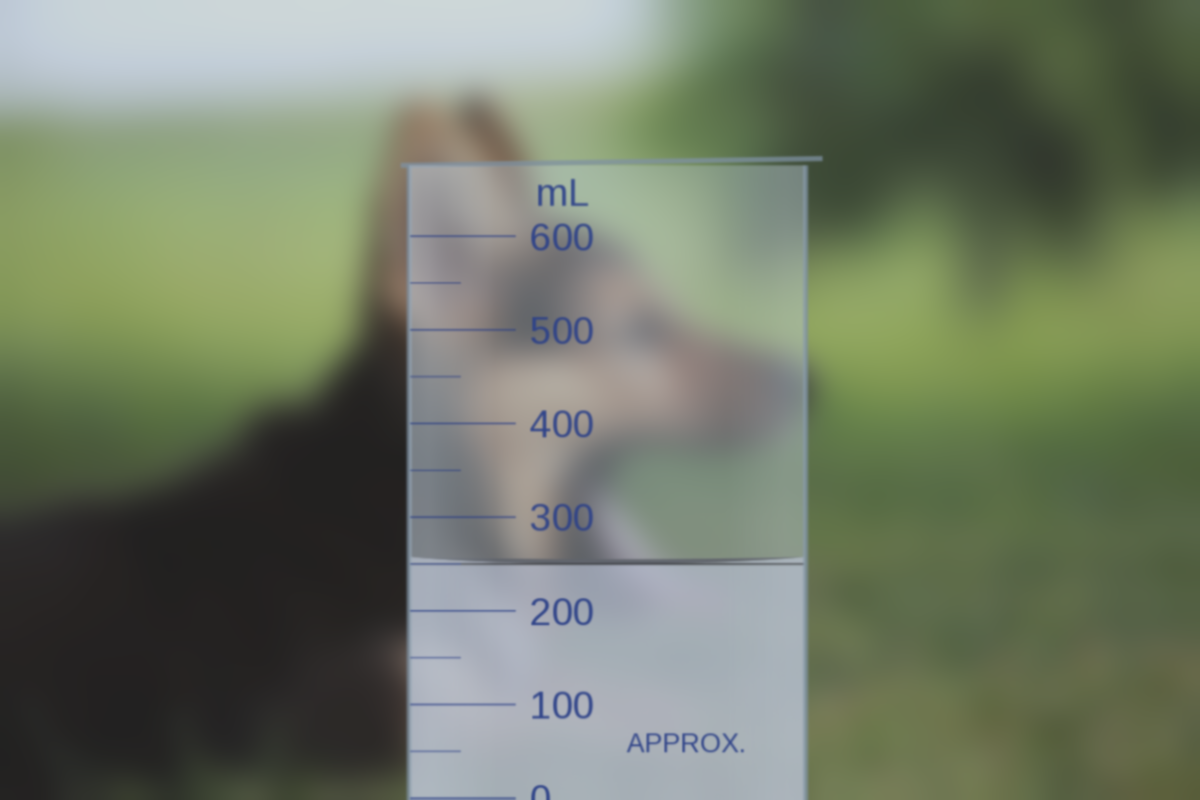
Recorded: 250 mL
